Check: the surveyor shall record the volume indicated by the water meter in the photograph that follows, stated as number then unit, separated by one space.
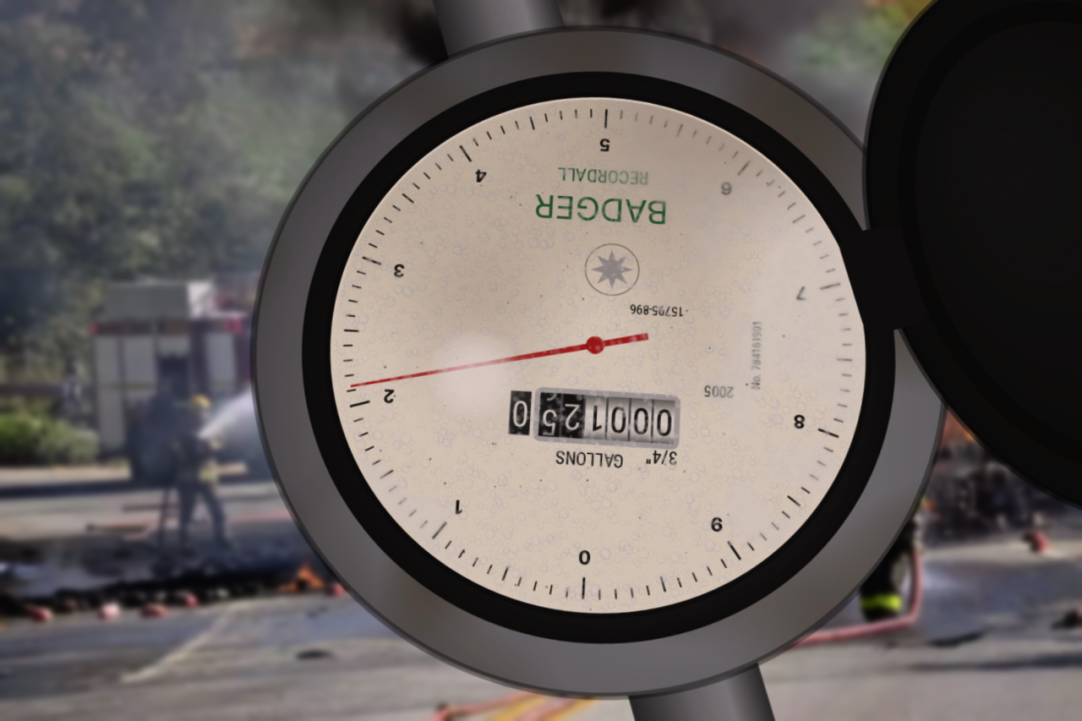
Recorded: 1252.1 gal
